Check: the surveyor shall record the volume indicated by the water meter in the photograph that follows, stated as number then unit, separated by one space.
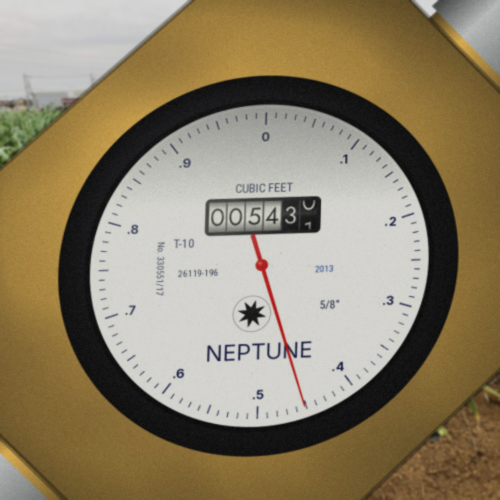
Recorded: 5430.45 ft³
